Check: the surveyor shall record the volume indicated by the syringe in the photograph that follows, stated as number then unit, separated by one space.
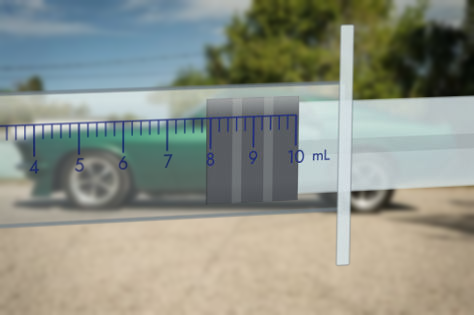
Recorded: 7.9 mL
